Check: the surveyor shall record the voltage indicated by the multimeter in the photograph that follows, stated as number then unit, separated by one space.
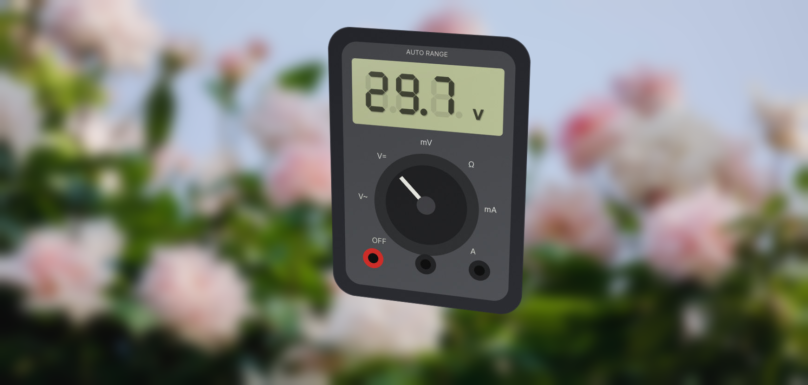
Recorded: 29.7 V
